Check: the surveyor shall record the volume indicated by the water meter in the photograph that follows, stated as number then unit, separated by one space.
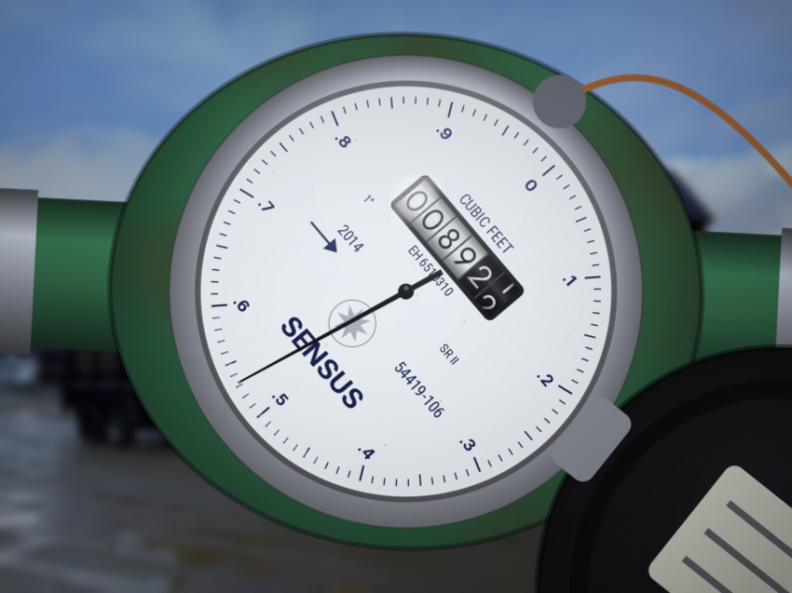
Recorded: 8921.53 ft³
